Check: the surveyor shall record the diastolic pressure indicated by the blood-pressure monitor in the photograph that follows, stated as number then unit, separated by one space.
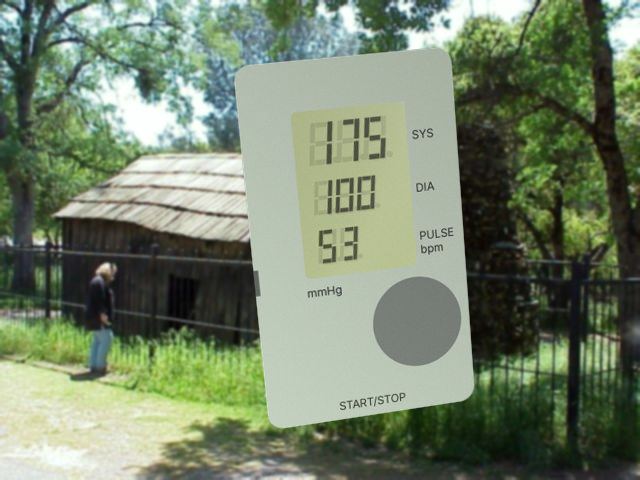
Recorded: 100 mmHg
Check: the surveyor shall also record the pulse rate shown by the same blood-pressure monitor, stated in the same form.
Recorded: 53 bpm
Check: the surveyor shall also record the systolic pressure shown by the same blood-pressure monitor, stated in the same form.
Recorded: 175 mmHg
